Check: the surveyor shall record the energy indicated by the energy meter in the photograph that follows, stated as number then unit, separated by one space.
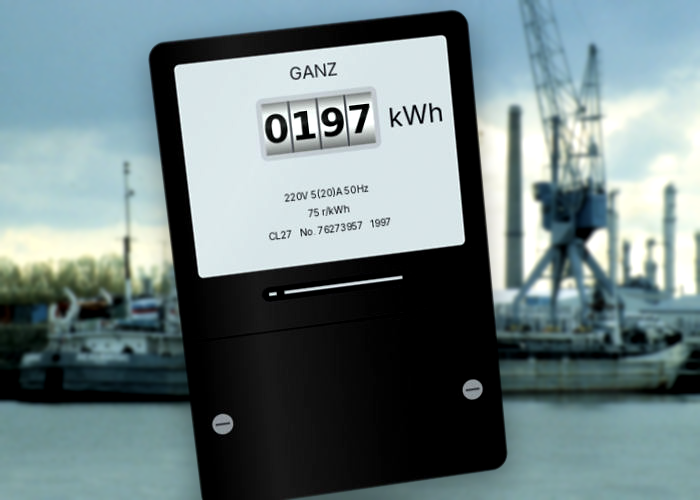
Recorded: 197 kWh
